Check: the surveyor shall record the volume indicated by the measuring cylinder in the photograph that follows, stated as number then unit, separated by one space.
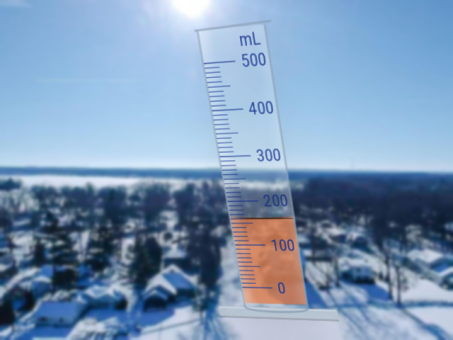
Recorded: 160 mL
